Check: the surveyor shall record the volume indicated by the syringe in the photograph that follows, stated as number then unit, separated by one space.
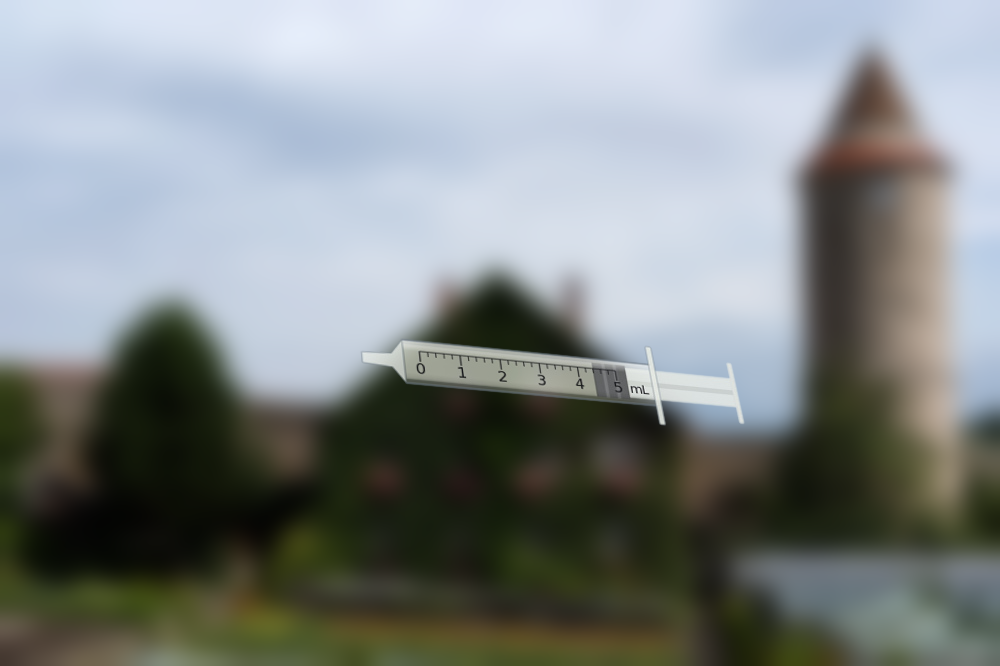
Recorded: 4.4 mL
